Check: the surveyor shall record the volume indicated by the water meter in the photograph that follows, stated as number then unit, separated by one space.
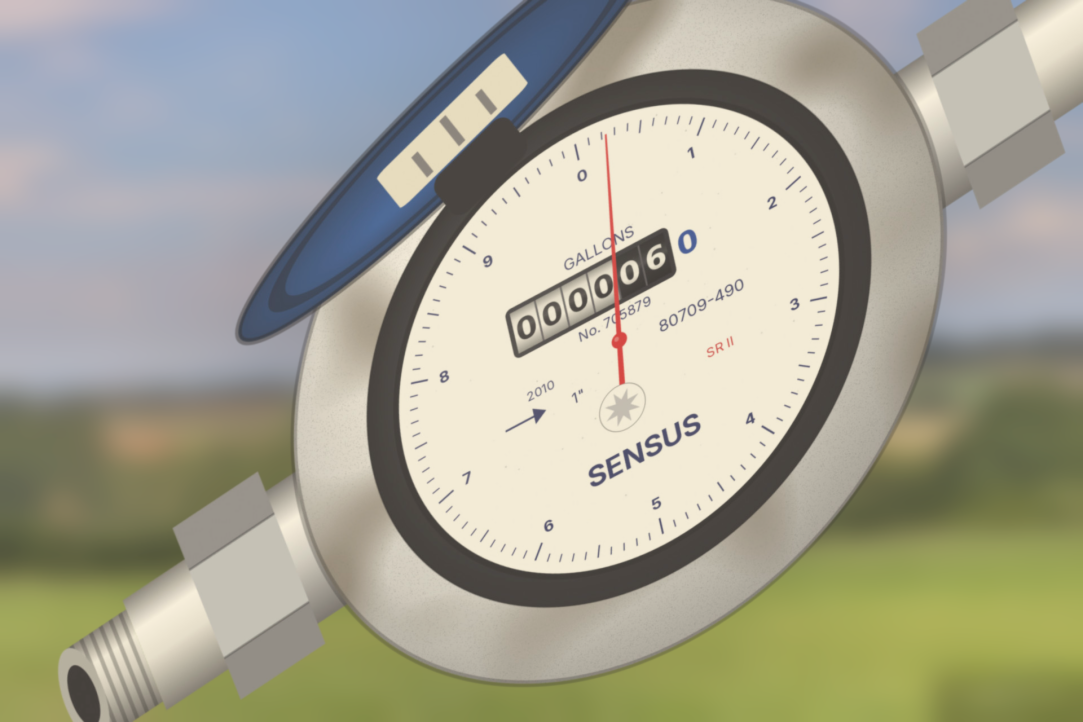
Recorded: 60.2 gal
